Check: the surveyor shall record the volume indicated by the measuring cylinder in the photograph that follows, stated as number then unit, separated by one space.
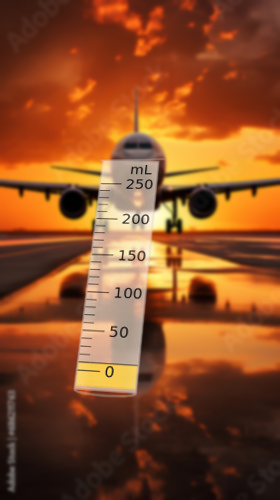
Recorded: 10 mL
